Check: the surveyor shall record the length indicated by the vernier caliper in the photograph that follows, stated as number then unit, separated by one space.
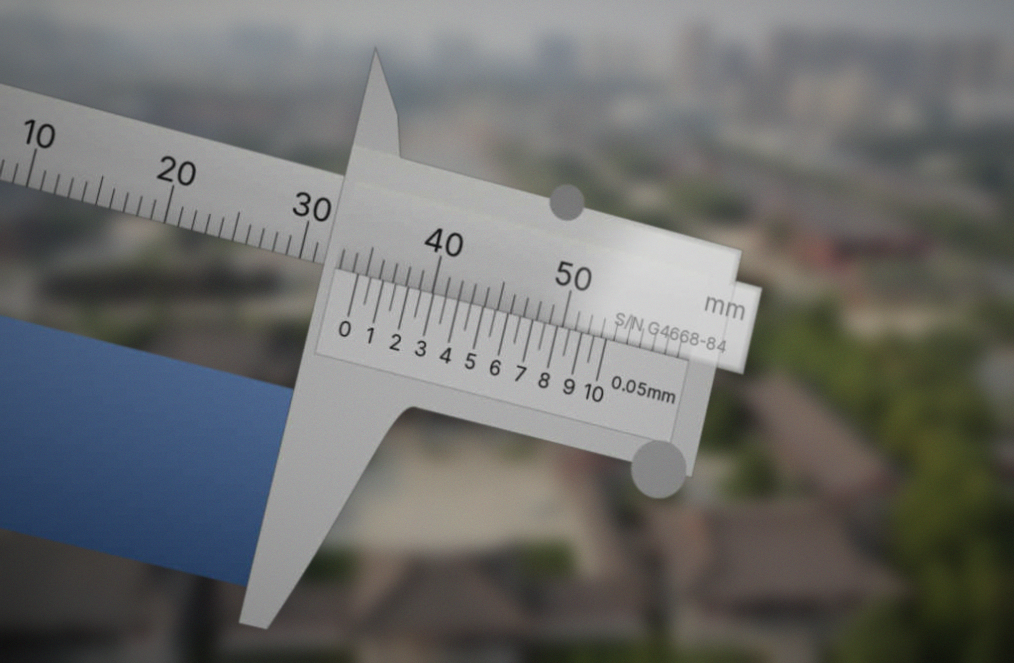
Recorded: 34.4 mm
